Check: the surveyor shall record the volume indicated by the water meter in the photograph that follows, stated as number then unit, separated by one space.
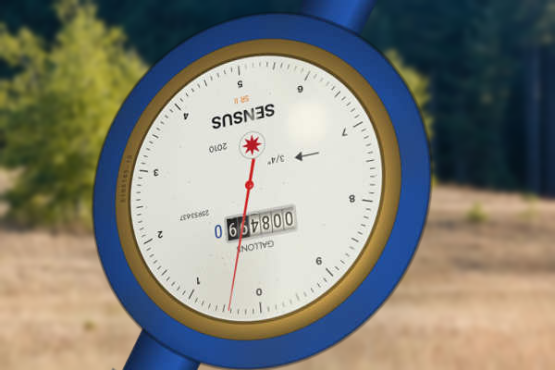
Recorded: 84990.4 gal
